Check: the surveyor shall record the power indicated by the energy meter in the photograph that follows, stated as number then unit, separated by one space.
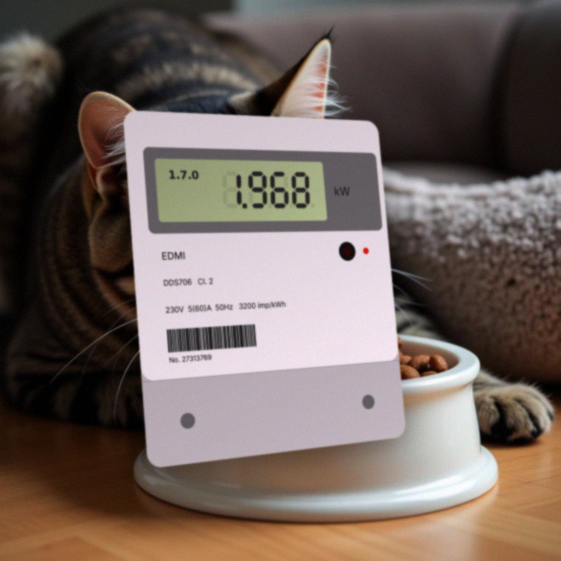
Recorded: 1.968 kW
